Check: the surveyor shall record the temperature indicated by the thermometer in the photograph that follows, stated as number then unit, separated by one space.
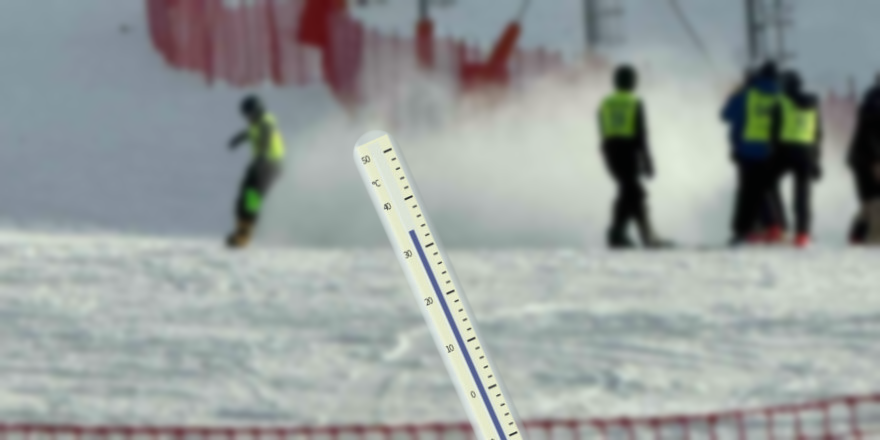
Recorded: 34 °C
